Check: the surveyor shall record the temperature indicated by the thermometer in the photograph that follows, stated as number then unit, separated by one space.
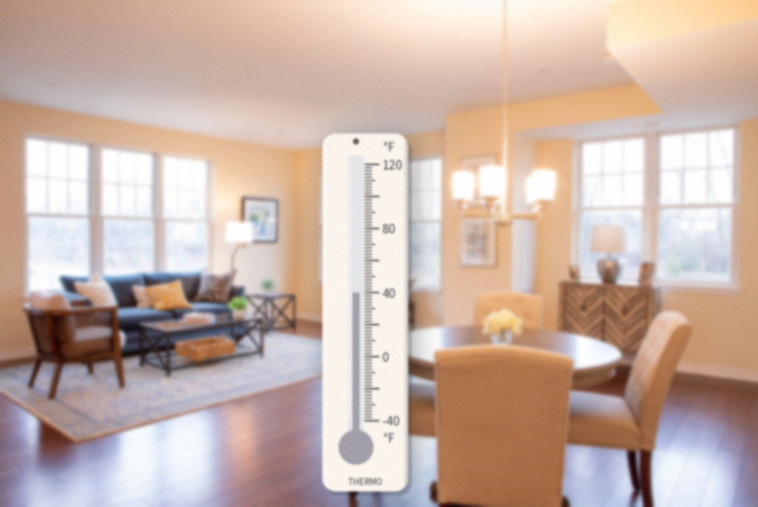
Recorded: 40 °F
